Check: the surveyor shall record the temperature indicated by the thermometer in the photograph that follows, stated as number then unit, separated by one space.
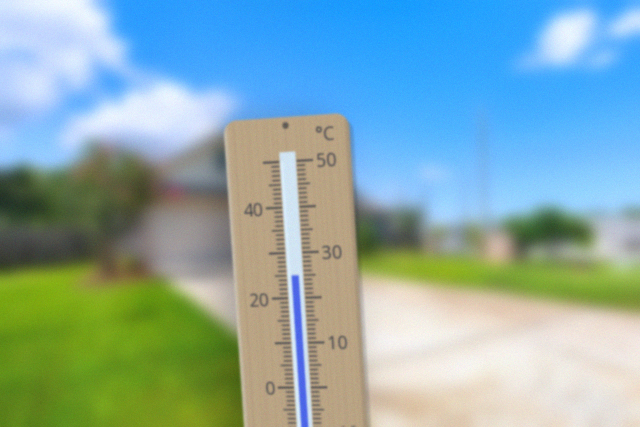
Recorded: 25 °C
